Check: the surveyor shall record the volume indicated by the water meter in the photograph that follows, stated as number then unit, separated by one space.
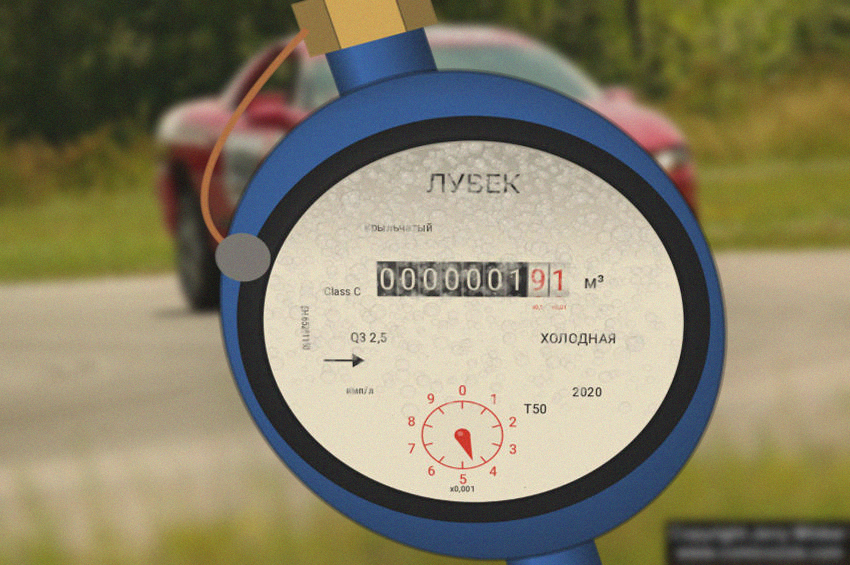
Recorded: 1.914 m³
